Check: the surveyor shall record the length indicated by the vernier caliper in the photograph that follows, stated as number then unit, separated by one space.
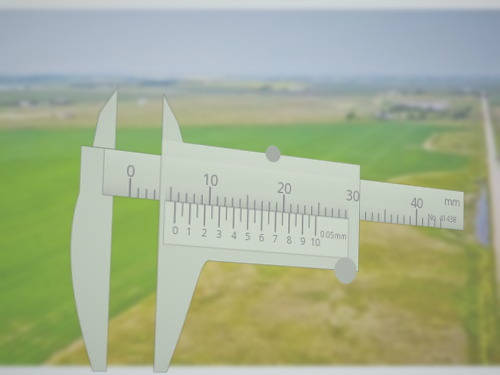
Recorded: 5.6 mm
